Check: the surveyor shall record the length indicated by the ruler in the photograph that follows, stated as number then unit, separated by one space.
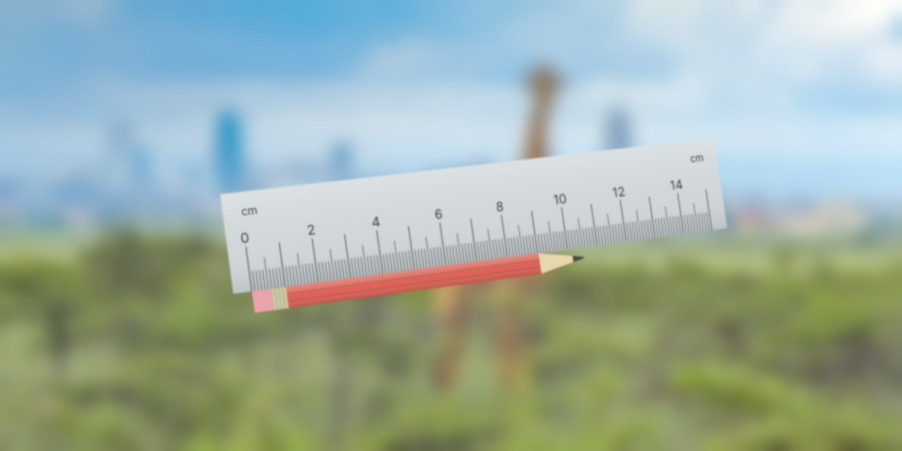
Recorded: 10.5 cm
